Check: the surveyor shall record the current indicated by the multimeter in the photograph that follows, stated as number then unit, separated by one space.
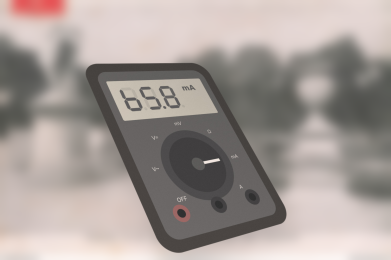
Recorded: 65.8 mA
